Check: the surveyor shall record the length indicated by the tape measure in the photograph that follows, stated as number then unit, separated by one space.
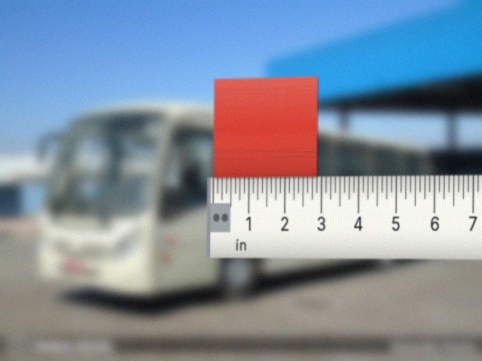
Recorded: 2.875 in
